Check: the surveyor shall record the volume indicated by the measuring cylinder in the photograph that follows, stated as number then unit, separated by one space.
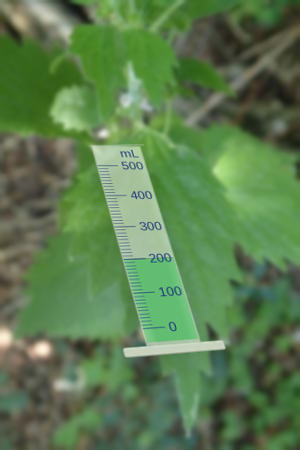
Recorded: 200 mL
